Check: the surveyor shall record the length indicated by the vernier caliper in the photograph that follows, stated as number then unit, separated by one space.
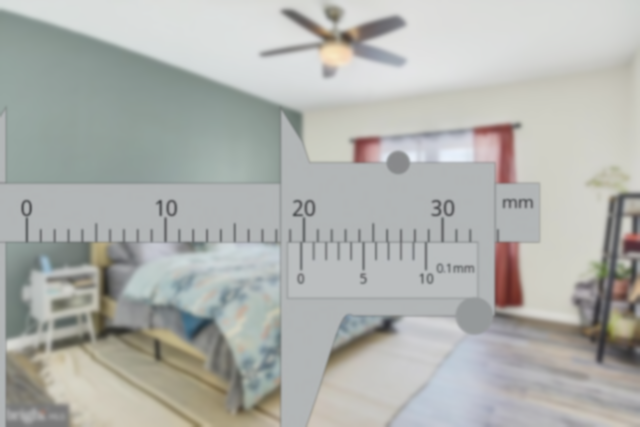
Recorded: 19.8 mm
